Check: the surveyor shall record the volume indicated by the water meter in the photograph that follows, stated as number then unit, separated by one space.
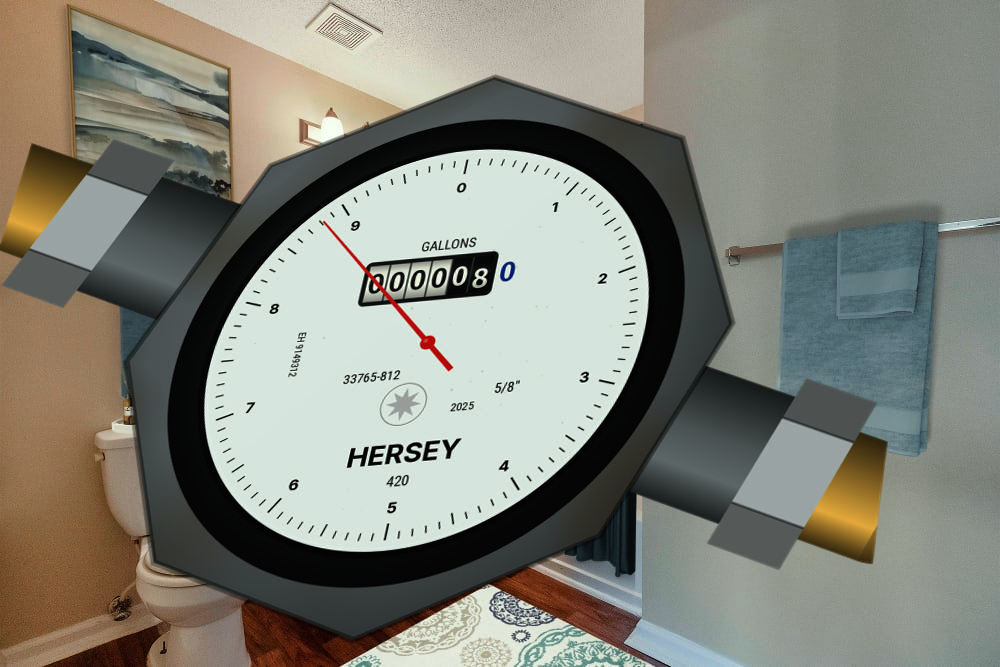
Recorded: 78.8 gal
